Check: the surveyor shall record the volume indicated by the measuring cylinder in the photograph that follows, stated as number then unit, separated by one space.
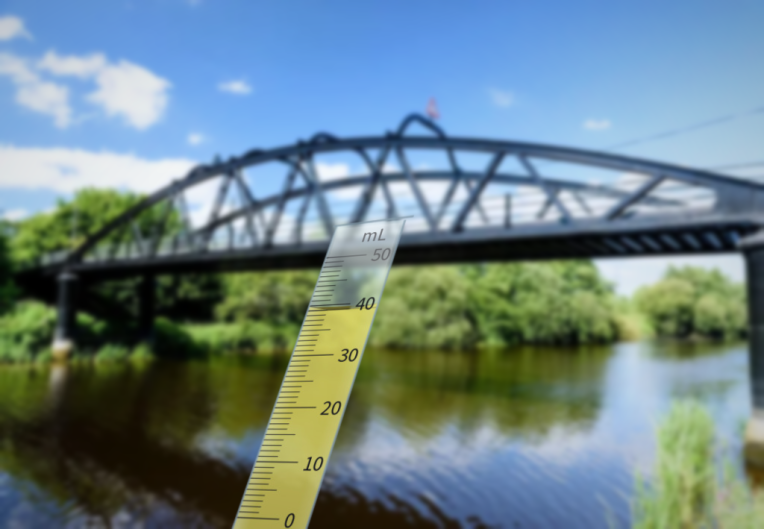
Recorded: 39 mL
